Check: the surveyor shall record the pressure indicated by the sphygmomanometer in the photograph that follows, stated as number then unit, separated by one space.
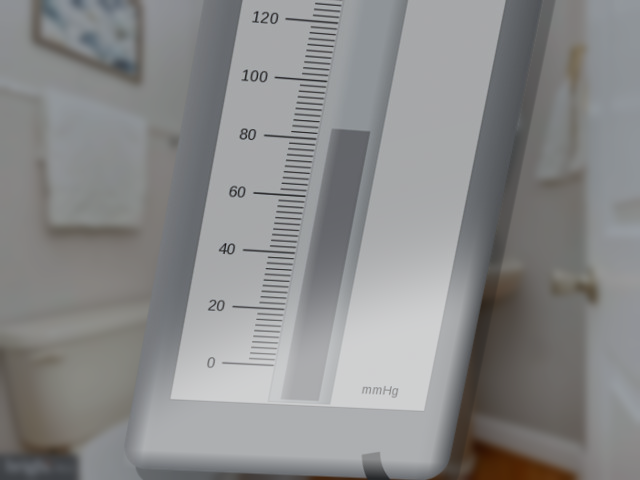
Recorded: 84 mmHg
